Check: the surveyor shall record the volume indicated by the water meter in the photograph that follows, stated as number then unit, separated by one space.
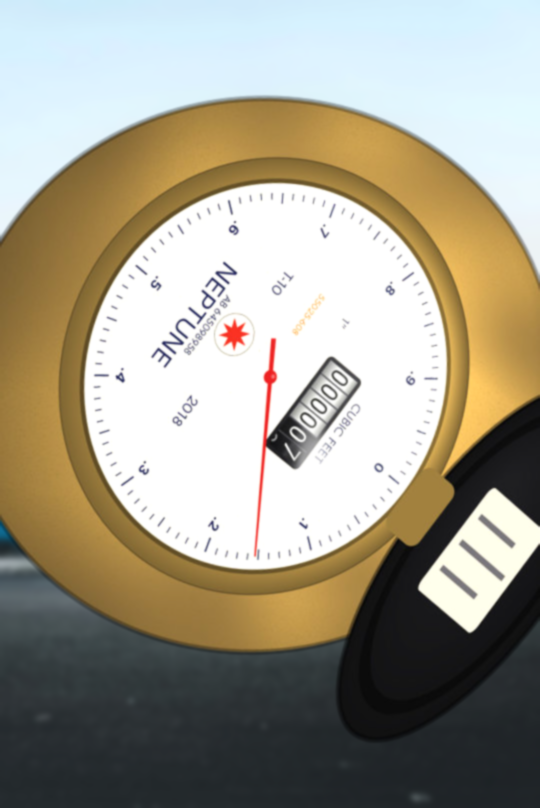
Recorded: 7.15 ft³
